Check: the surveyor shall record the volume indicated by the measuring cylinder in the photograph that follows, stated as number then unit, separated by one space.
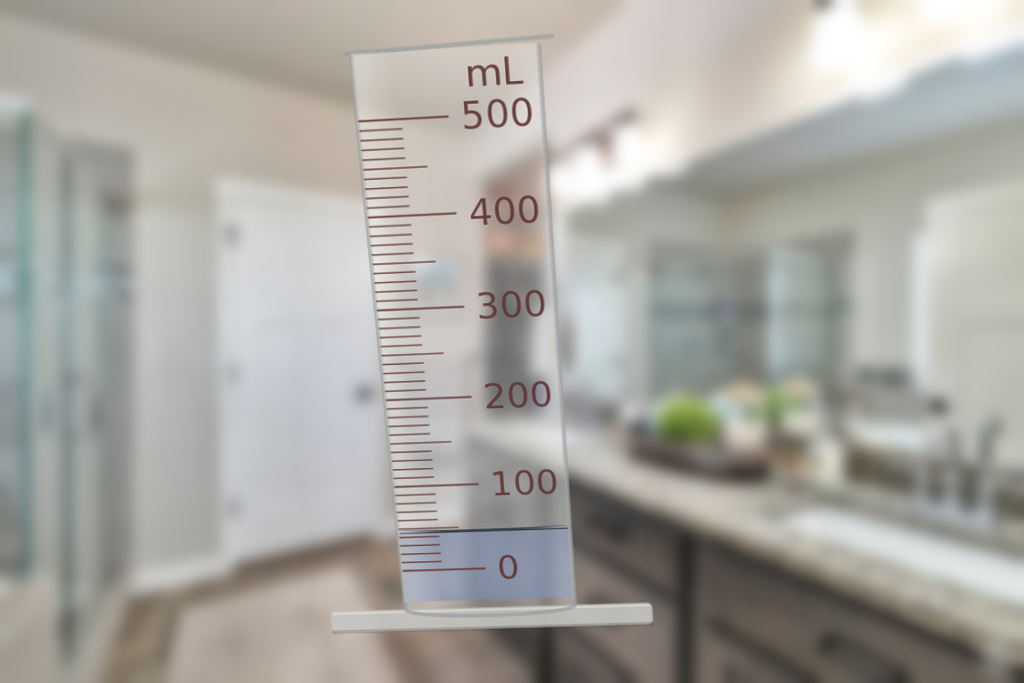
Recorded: 45 mL
